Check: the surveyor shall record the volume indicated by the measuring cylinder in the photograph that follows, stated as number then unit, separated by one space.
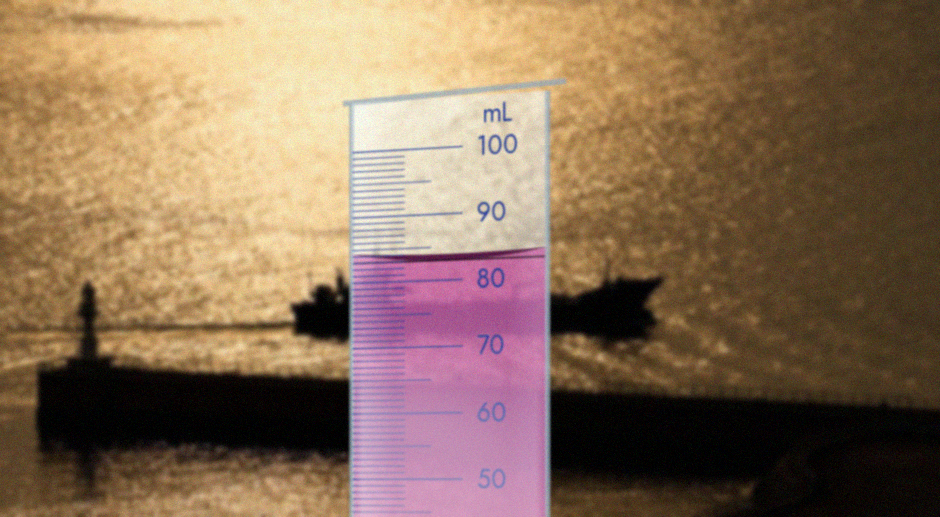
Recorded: 83 mL
